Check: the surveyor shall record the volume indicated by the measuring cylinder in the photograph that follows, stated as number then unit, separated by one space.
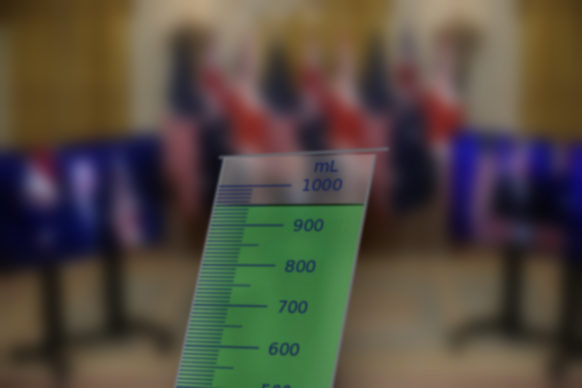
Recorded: 950 mL
